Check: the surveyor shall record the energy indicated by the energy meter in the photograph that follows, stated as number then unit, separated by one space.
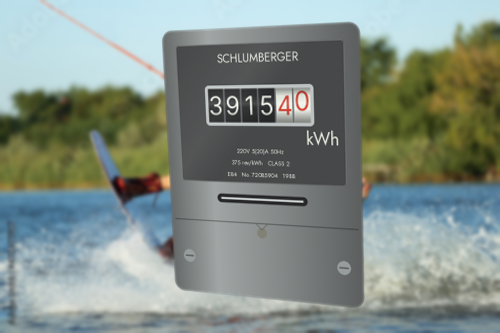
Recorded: 3915.40 kWh
